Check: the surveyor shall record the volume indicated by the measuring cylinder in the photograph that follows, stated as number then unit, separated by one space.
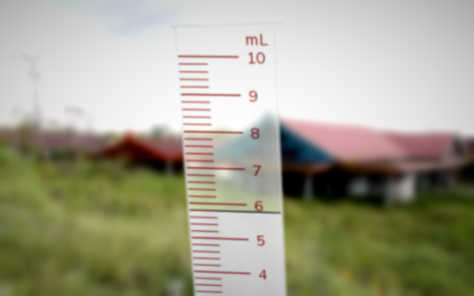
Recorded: 5.8 mL
